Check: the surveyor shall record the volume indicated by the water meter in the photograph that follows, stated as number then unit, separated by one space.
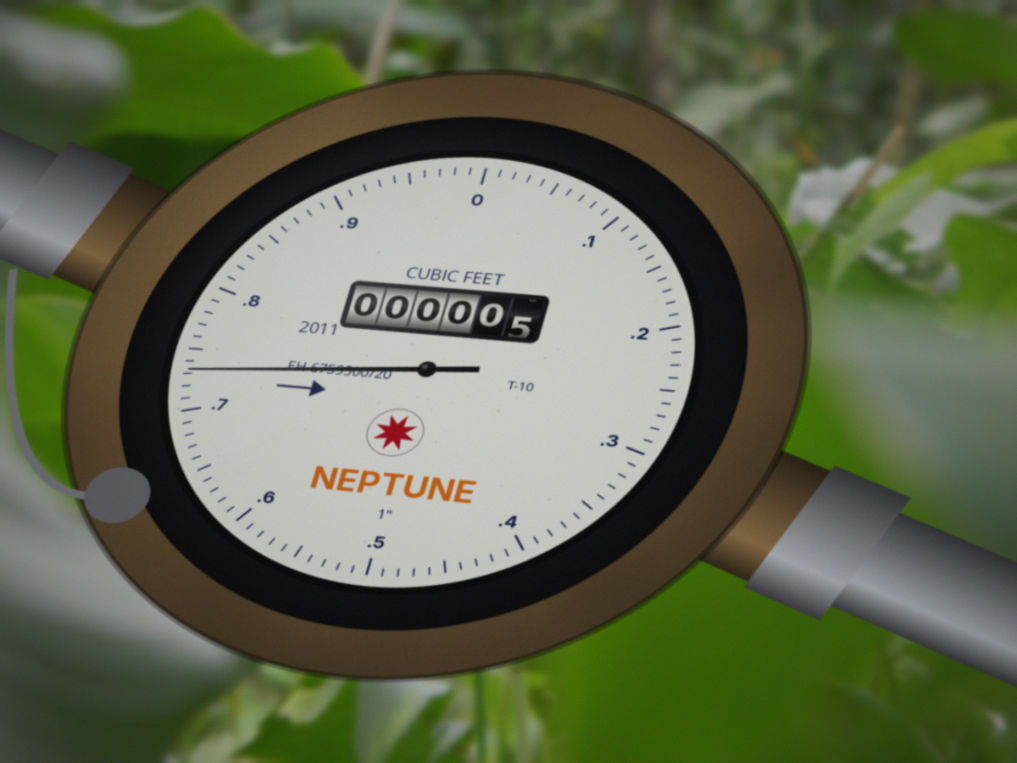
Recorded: 4.73 ft³
